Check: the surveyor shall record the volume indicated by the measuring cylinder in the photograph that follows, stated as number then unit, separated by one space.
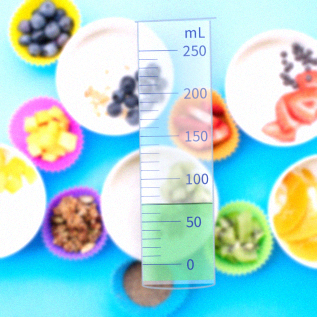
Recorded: 70 mL
